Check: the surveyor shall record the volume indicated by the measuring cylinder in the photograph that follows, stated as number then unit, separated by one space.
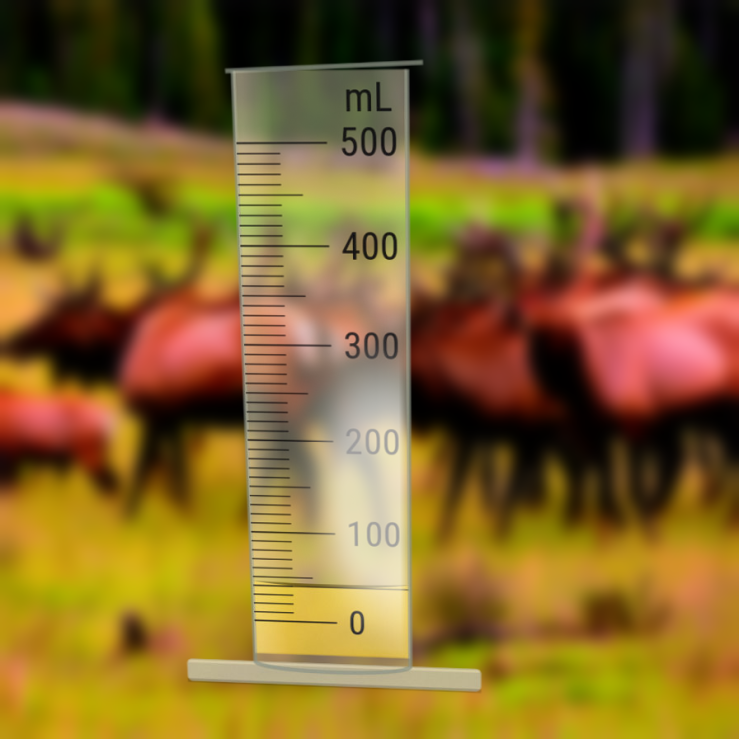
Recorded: 40 mL
